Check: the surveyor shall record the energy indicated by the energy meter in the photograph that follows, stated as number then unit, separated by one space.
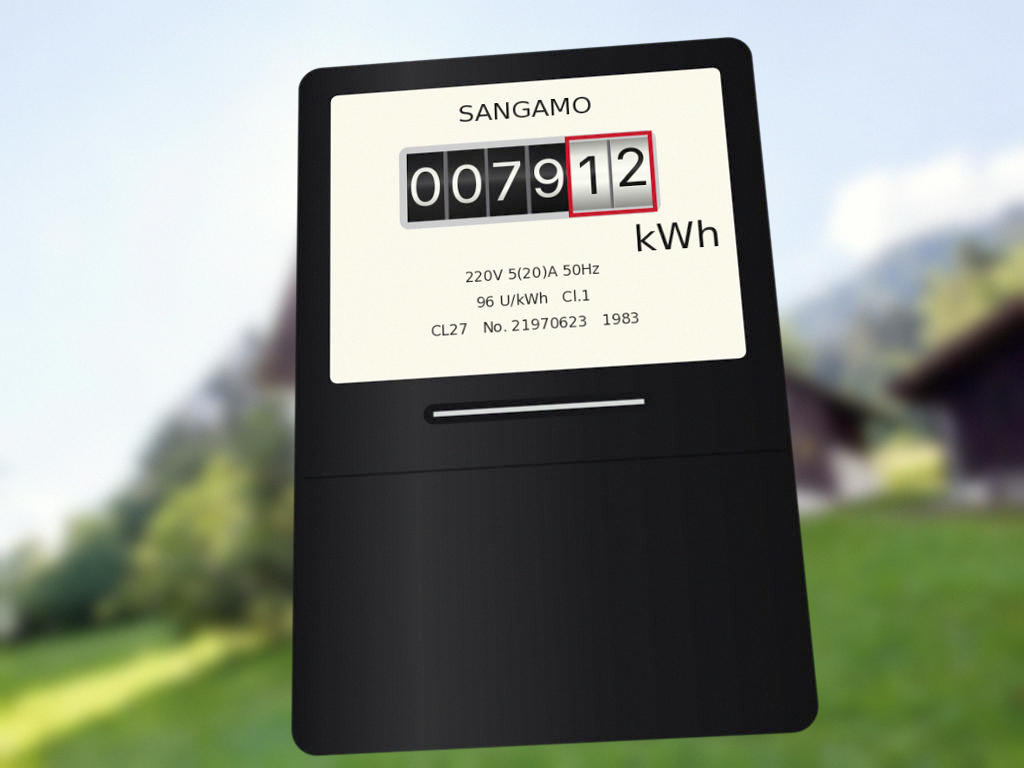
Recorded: 79.12 kWh
